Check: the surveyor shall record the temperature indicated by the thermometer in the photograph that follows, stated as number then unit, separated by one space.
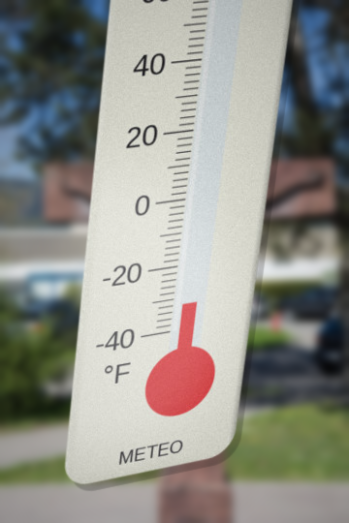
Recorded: -32 °F
